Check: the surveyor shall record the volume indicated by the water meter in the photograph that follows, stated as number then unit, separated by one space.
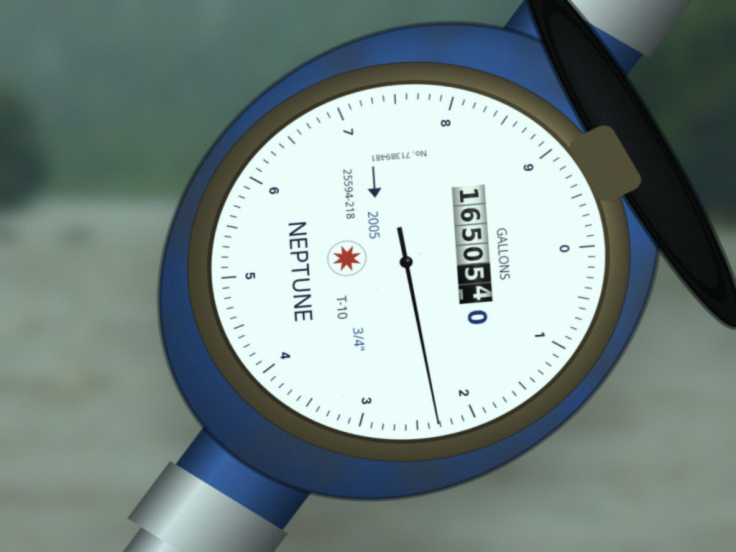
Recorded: 1650542.3 gal
